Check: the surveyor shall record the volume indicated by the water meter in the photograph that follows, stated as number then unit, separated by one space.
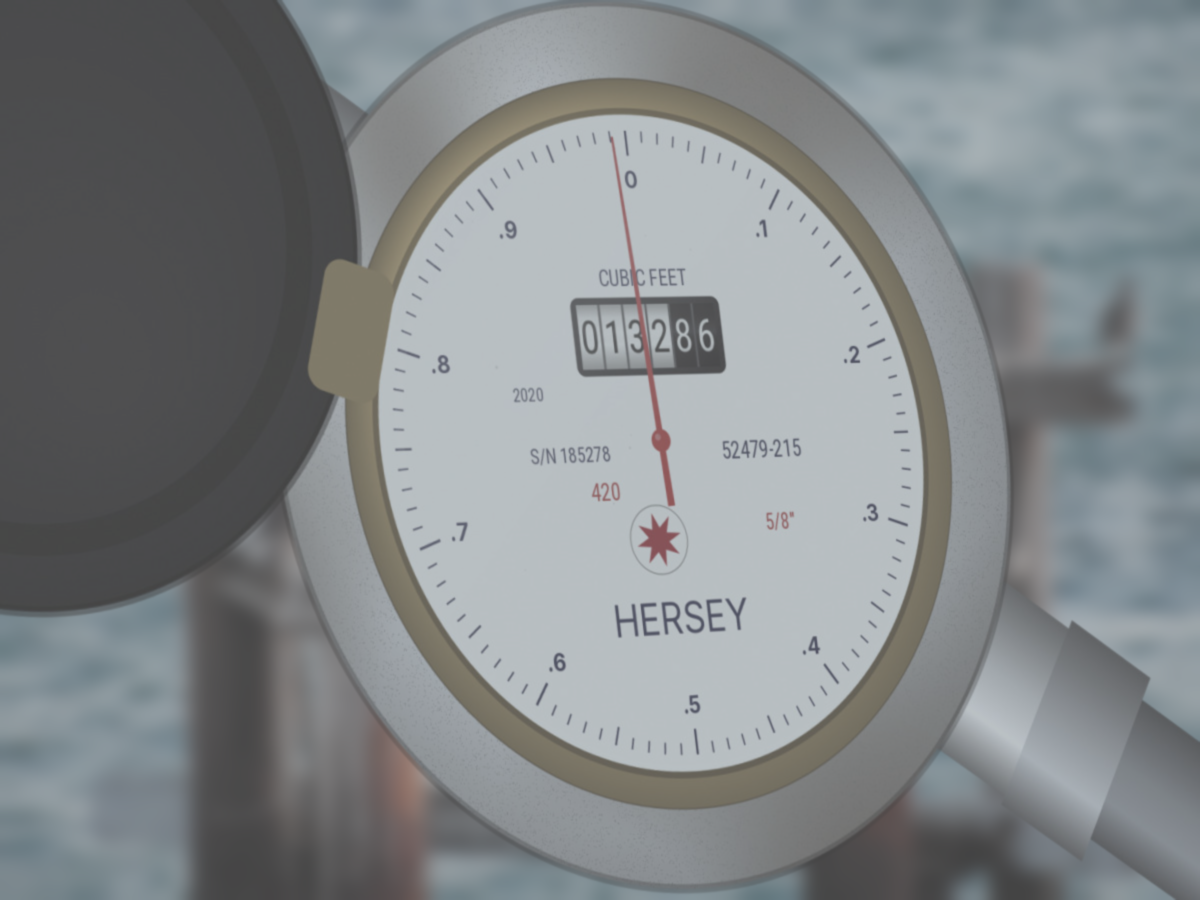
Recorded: 13285.99 ft³
